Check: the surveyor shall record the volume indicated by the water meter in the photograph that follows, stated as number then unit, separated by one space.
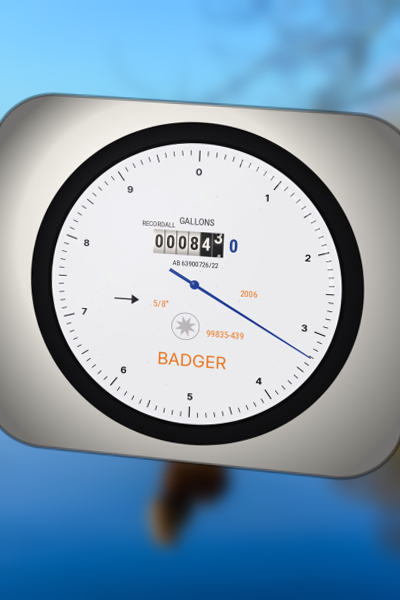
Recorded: 8433.3 gal
